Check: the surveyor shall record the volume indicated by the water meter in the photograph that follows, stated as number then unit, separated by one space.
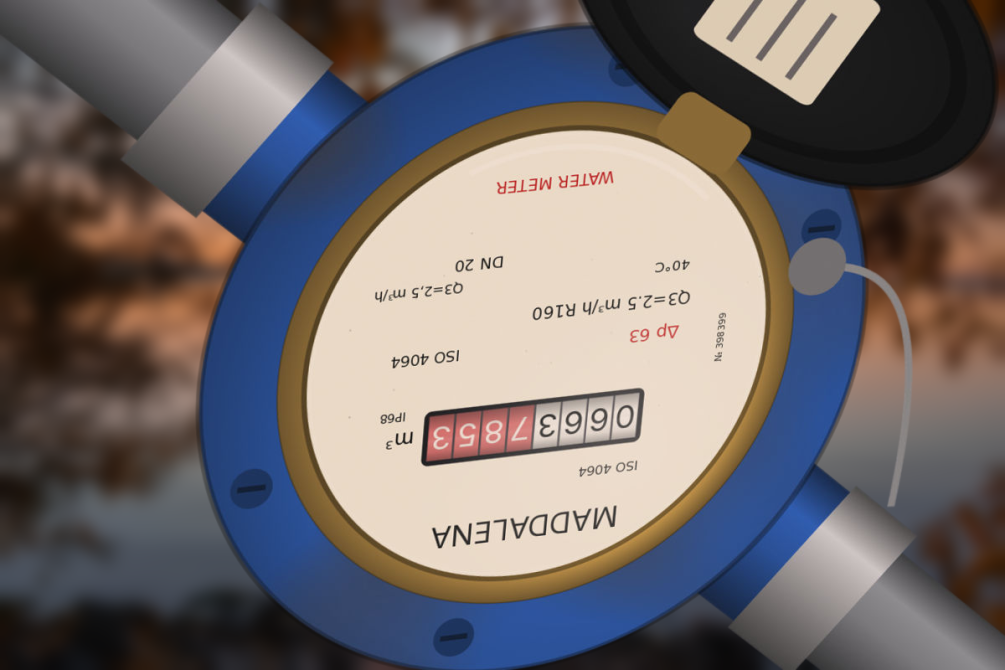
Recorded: 663.7853 m³
